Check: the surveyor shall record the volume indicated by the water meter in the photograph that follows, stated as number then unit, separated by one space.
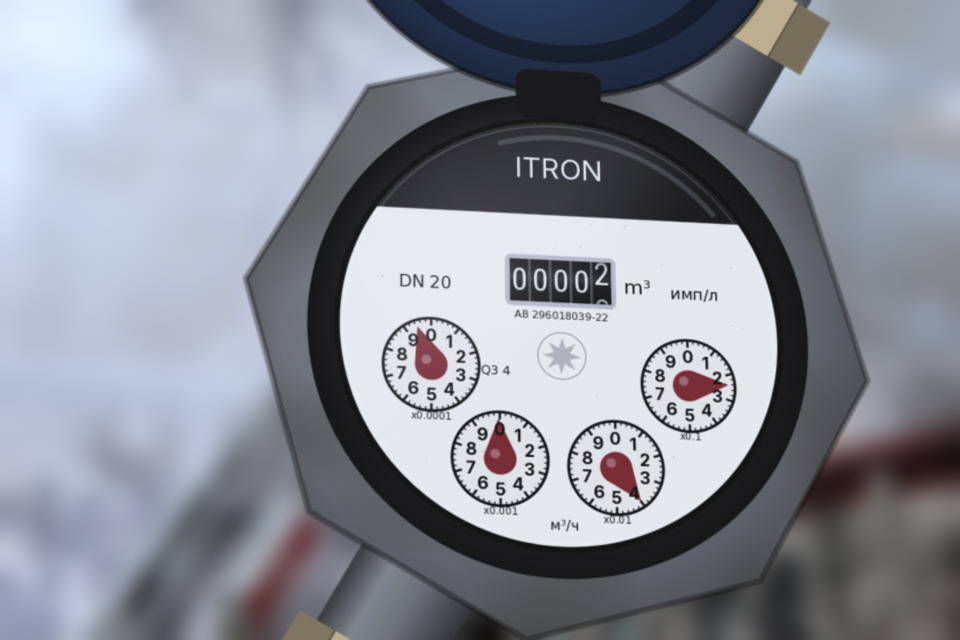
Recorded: 2.2399 m³
